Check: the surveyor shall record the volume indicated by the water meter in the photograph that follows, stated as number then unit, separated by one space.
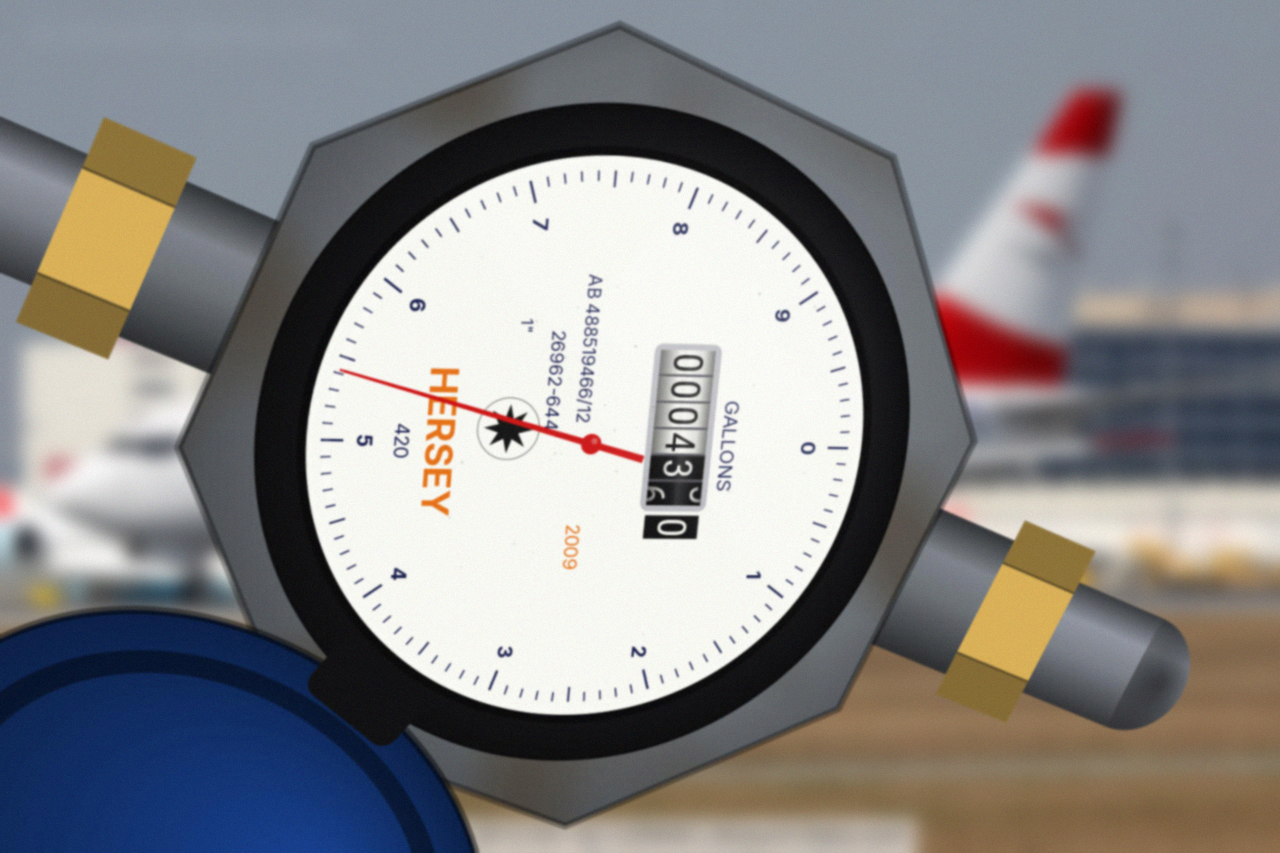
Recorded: 4355.4 gal
